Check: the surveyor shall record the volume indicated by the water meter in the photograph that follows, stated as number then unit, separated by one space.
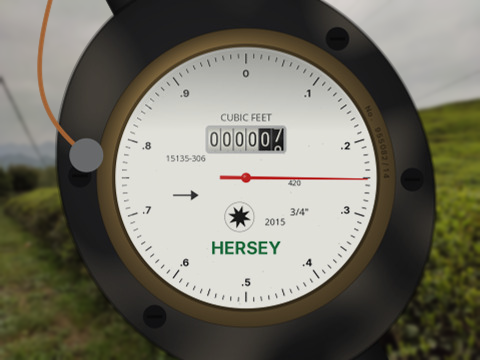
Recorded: 7.25 ft³
